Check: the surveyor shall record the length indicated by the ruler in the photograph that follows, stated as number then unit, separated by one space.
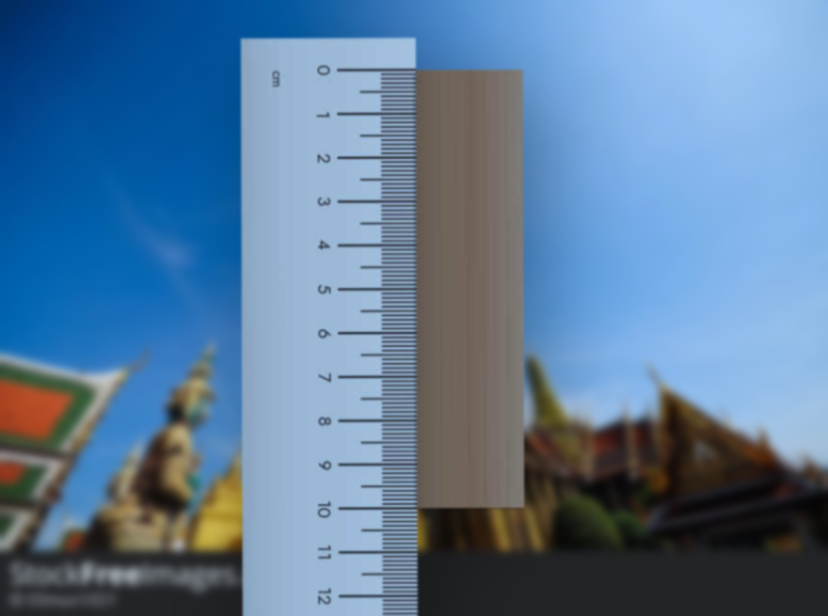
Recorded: 10 cm
